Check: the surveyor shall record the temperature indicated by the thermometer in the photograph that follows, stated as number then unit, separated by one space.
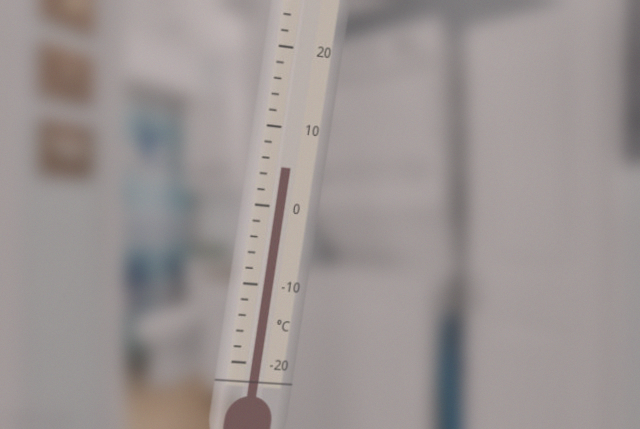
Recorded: 5 °C
